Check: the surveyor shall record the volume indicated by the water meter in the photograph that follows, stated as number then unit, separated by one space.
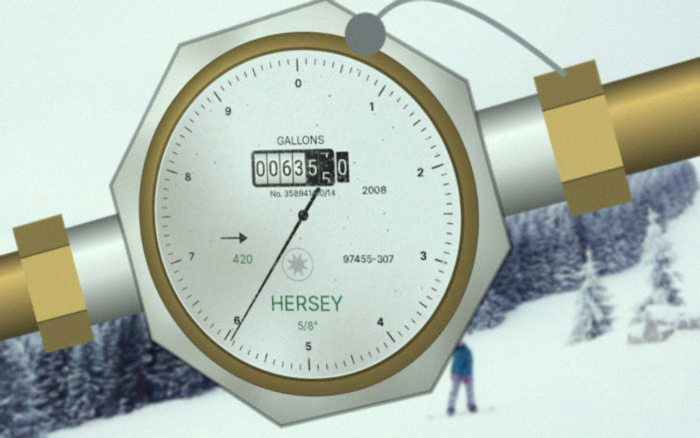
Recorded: 63545.9 gal
